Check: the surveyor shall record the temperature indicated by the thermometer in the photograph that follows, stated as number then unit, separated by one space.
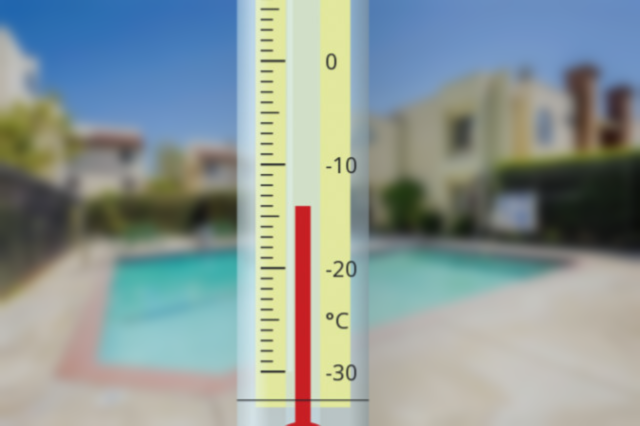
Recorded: -14 °C
